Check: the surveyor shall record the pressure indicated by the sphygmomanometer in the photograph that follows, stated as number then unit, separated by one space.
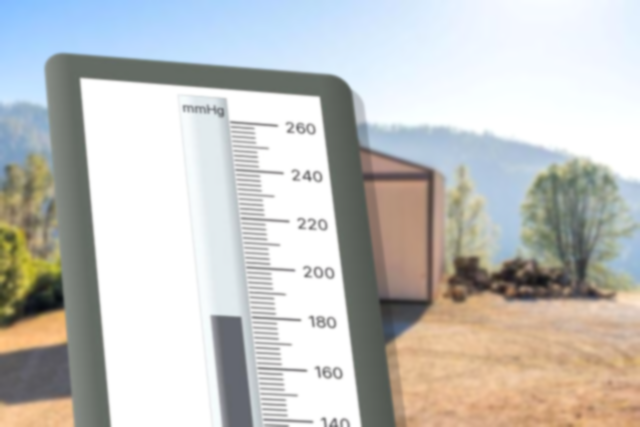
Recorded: 180 mmHg
